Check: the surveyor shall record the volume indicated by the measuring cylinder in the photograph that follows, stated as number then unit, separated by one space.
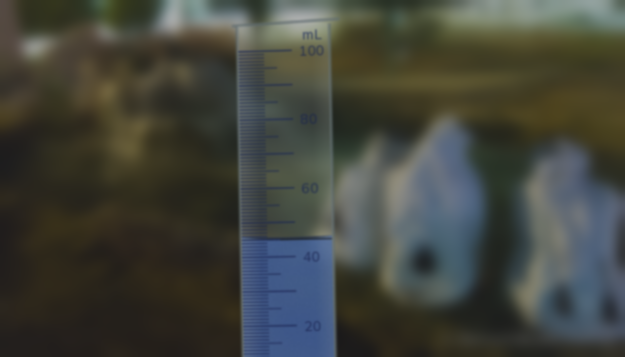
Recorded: 45 mL
